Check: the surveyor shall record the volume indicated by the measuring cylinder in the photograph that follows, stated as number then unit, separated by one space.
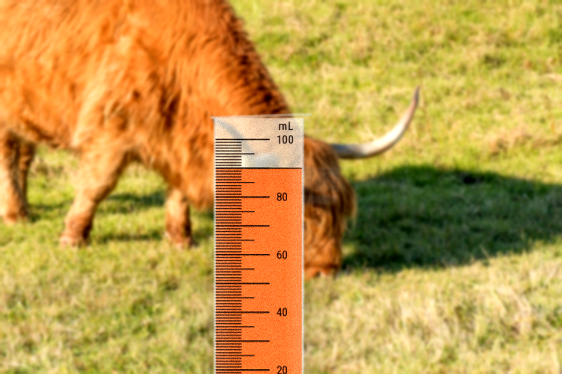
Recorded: 90 mL
